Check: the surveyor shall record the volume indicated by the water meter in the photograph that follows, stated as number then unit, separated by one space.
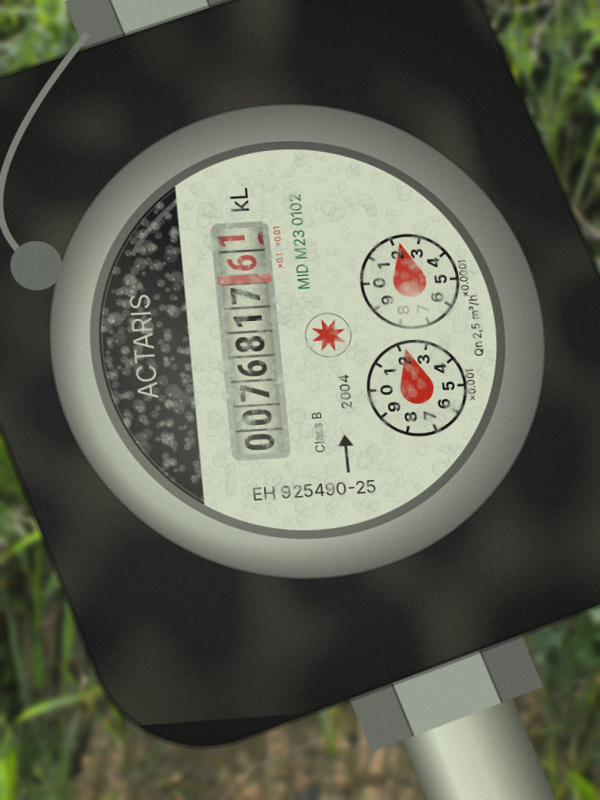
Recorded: 76817.6122 kL
